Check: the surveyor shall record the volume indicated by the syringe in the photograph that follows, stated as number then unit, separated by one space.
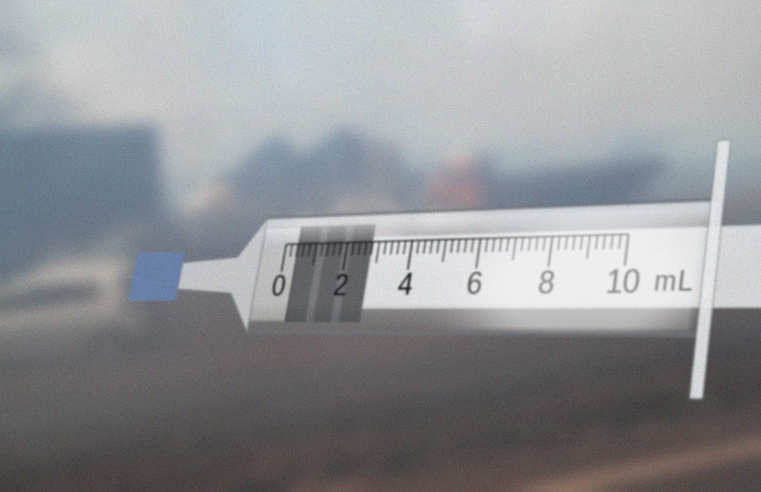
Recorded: 0.4 mL
